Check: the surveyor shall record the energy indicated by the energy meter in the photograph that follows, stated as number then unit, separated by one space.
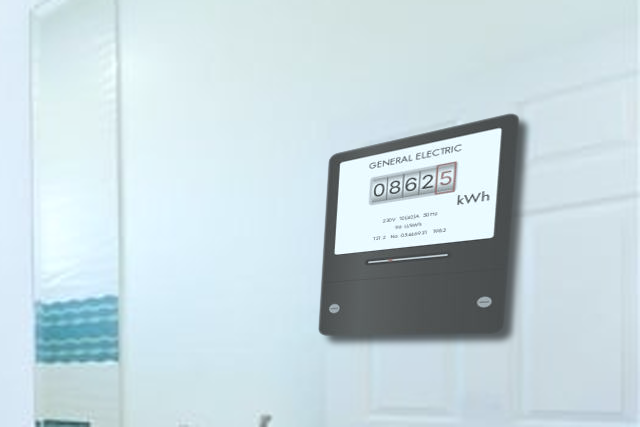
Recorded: 862.5 kWh
